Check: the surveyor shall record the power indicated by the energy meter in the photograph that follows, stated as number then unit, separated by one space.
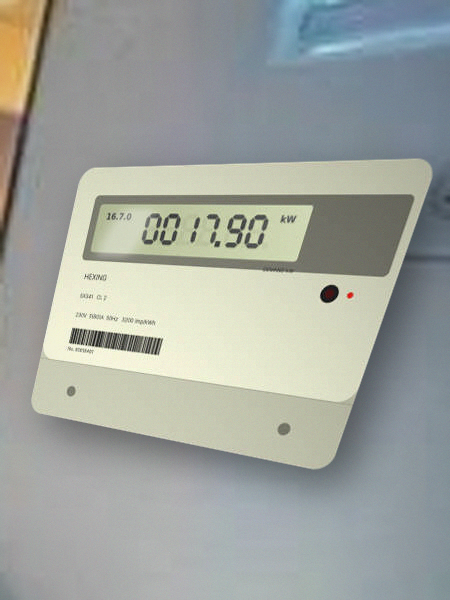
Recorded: 17.90 kW
